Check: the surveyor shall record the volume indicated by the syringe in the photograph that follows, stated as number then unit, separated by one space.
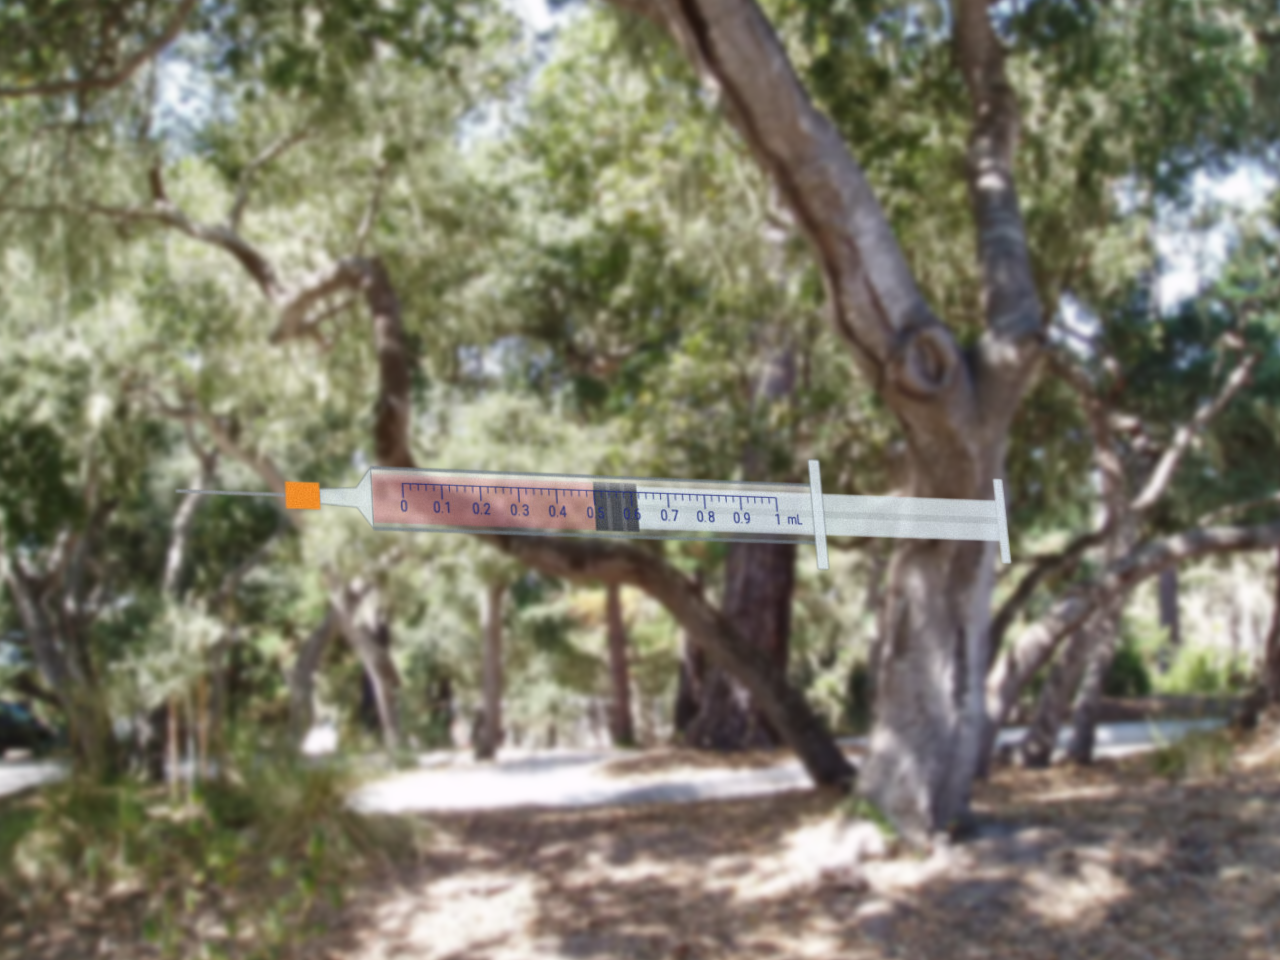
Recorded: 0.5 mL
